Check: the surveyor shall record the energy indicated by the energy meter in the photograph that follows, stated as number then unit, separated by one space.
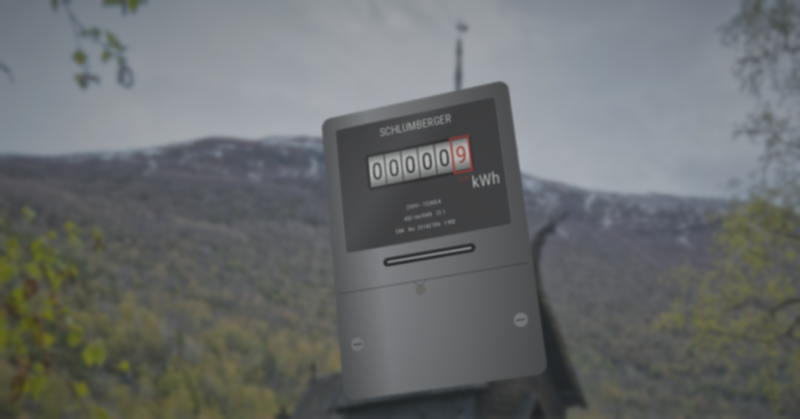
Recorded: 0.9 kWh
